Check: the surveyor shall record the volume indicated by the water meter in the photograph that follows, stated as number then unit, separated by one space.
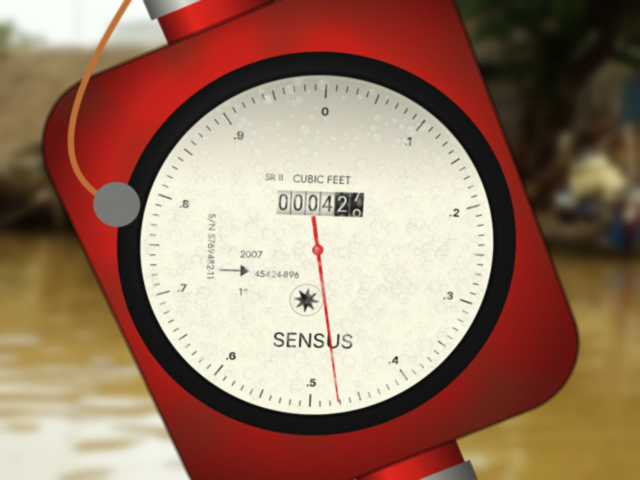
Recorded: 427.47 ft³
